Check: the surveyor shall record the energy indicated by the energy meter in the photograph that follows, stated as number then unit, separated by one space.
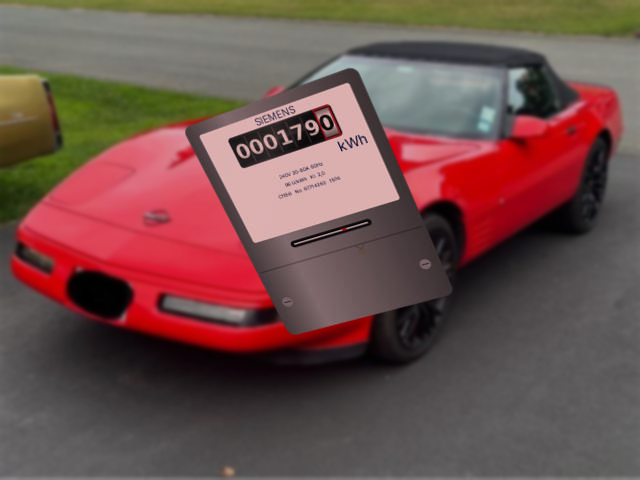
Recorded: 179.0 kWh
